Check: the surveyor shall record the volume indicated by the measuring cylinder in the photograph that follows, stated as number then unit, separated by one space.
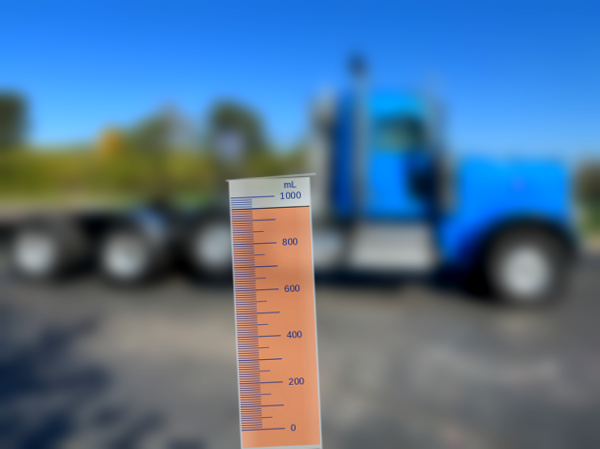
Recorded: 950 mL
